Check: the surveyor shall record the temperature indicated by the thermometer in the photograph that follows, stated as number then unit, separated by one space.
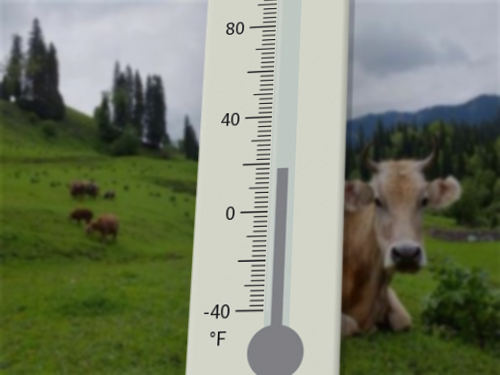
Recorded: 18 °F
